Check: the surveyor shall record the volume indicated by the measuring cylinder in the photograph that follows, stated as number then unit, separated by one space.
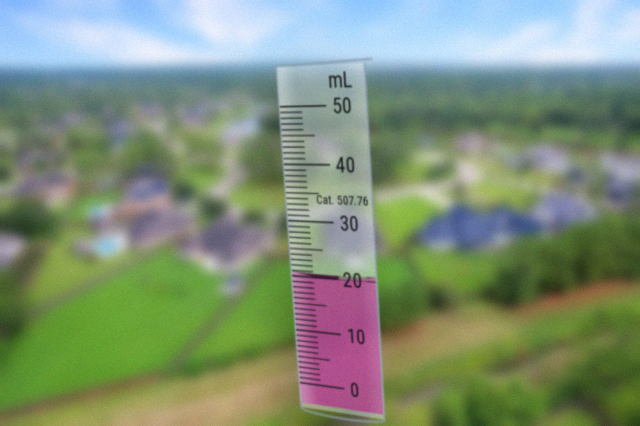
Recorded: 20 mL
